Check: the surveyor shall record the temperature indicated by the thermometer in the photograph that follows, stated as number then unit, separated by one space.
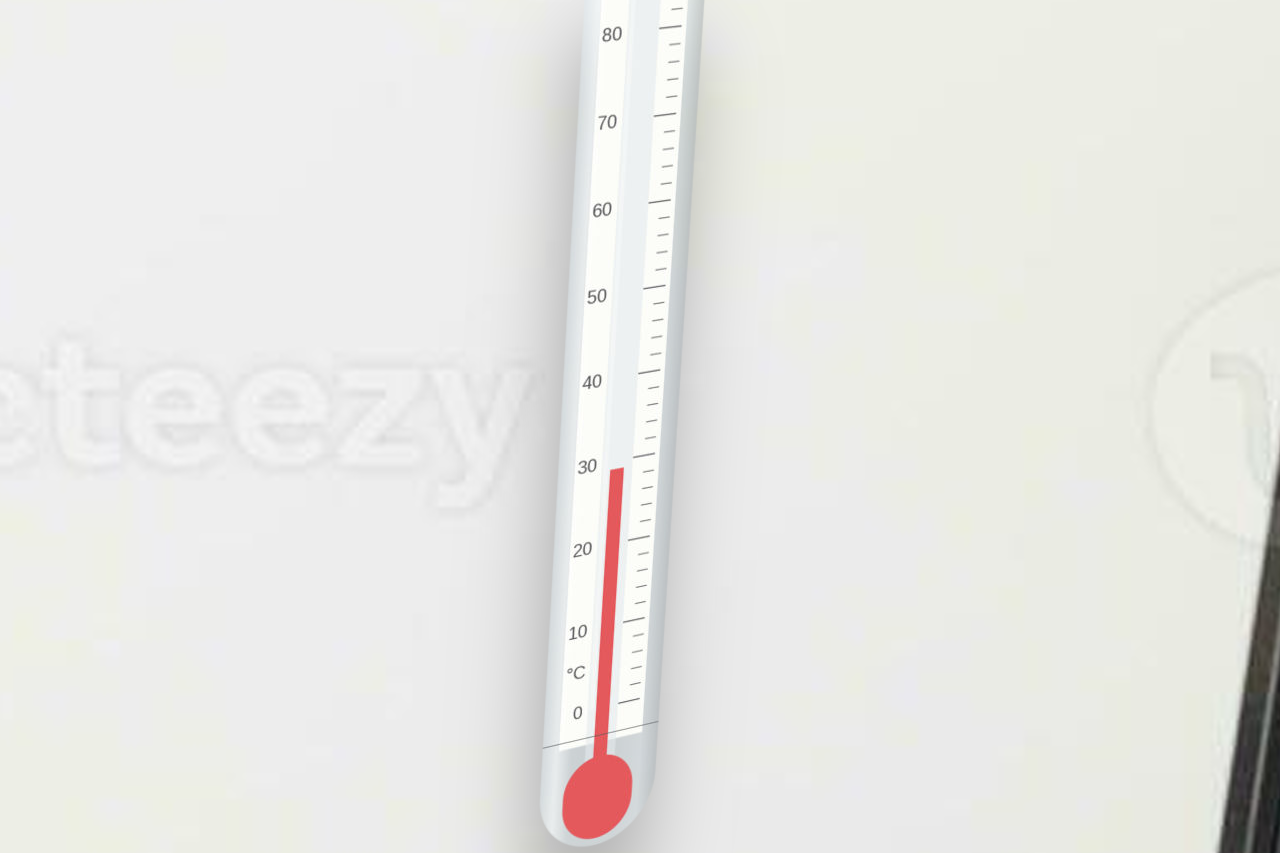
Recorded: 29 °C
